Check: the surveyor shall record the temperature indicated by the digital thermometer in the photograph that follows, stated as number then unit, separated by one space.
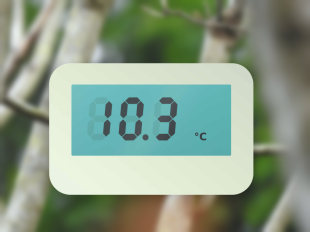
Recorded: 10.3 °C
